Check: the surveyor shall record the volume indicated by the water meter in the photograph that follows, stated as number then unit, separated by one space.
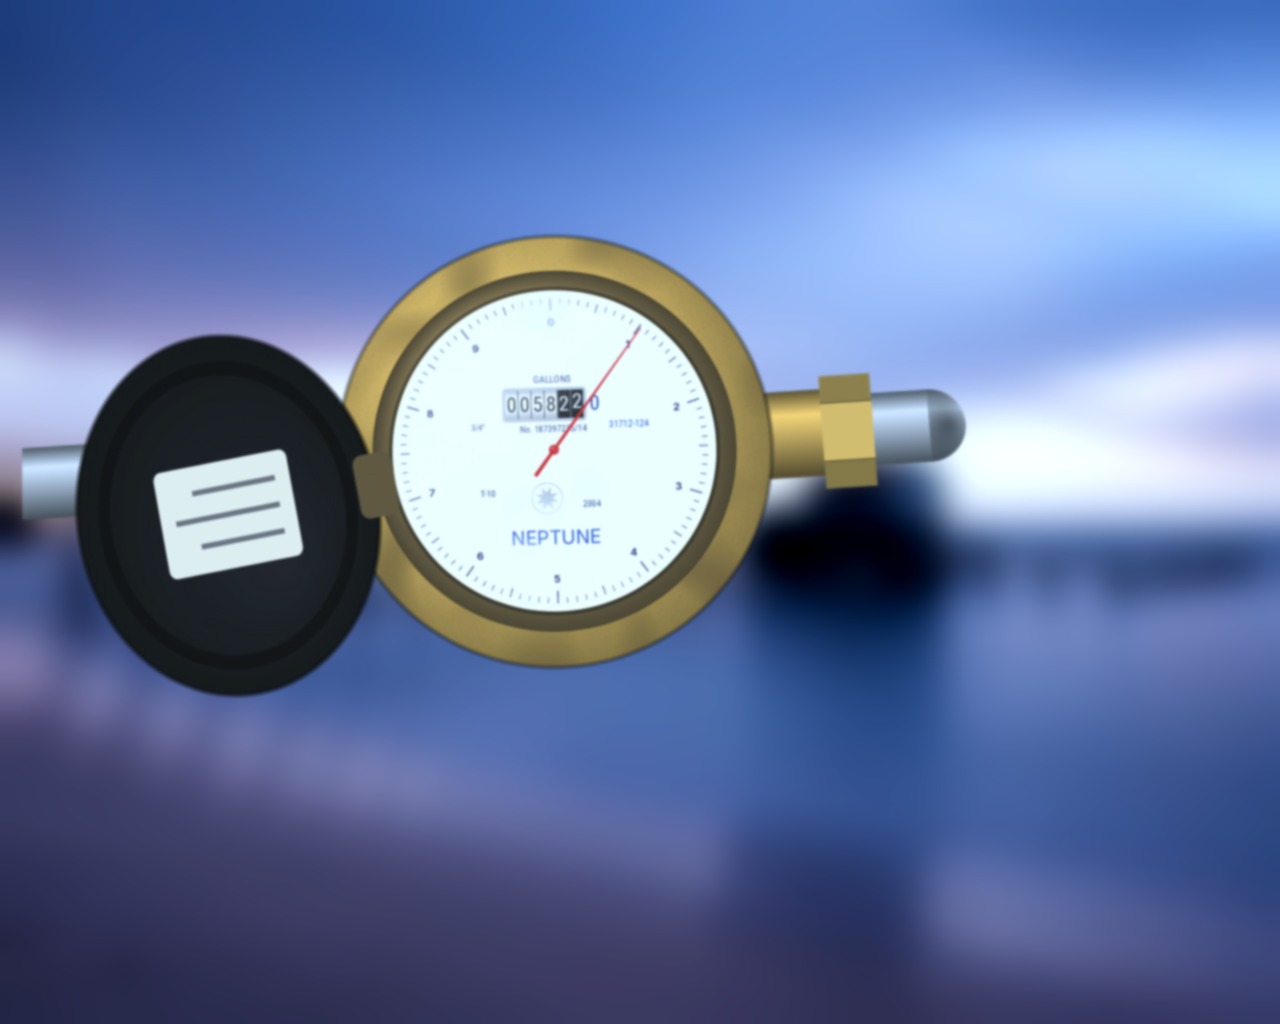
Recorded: 58221.0 gal
